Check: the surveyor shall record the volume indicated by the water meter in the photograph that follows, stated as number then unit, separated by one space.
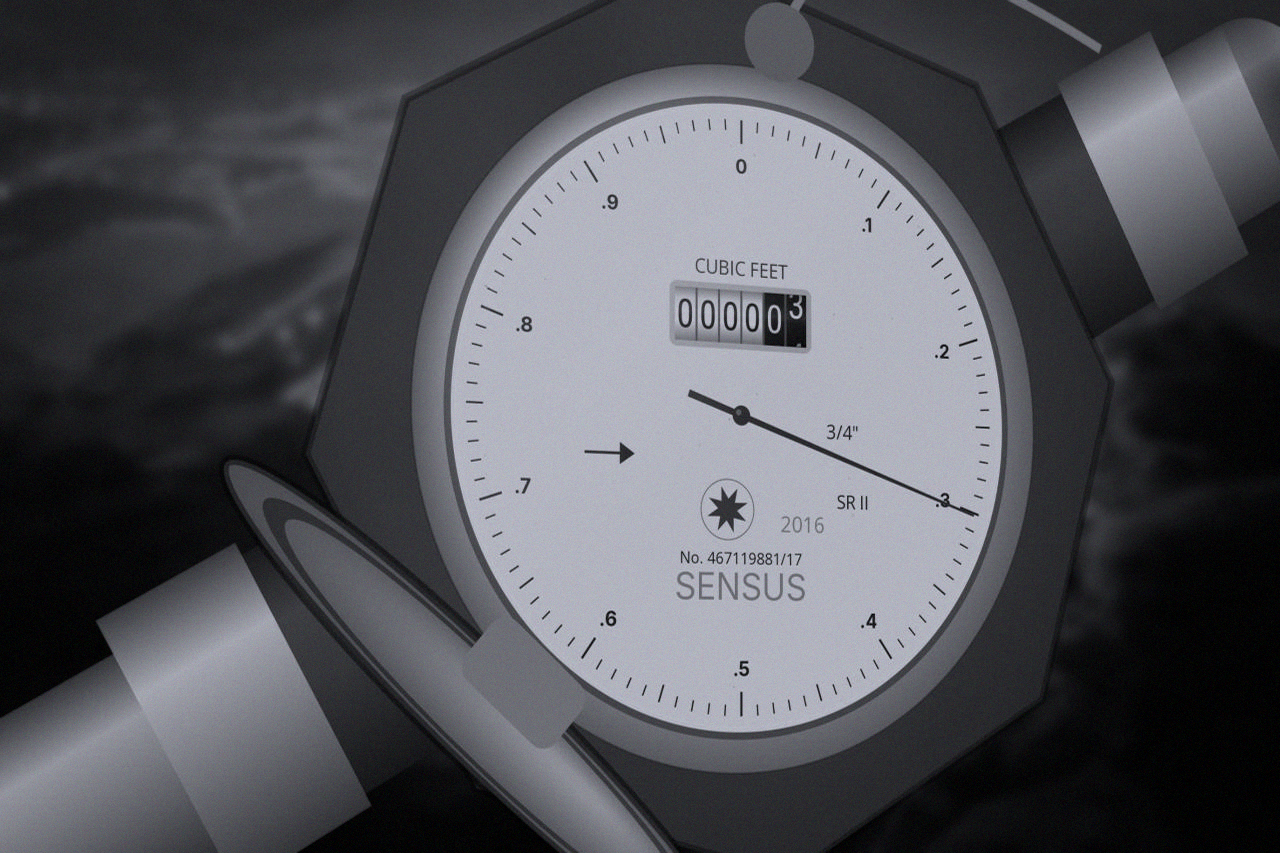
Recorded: 3.30 ft³
